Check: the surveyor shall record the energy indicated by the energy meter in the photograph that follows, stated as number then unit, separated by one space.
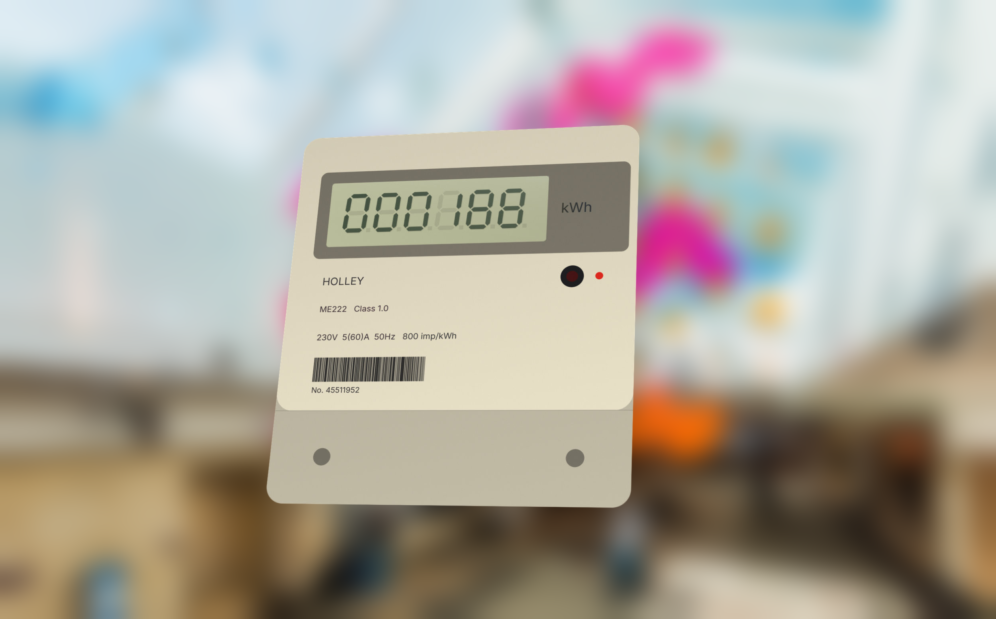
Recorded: 188 kWh
